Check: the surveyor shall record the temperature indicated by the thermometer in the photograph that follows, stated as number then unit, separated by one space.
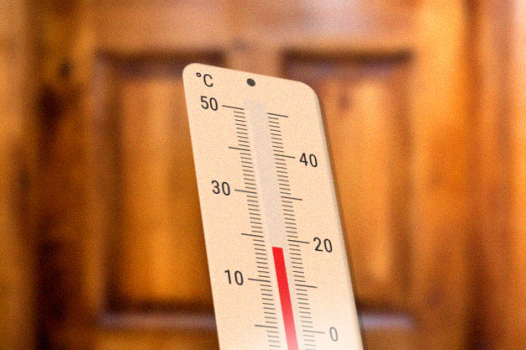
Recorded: 18 °C
